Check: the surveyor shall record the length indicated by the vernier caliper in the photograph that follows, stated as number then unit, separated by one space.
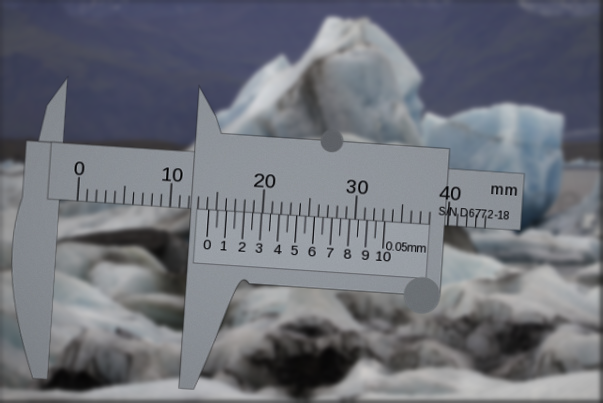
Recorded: 14.2 mm
